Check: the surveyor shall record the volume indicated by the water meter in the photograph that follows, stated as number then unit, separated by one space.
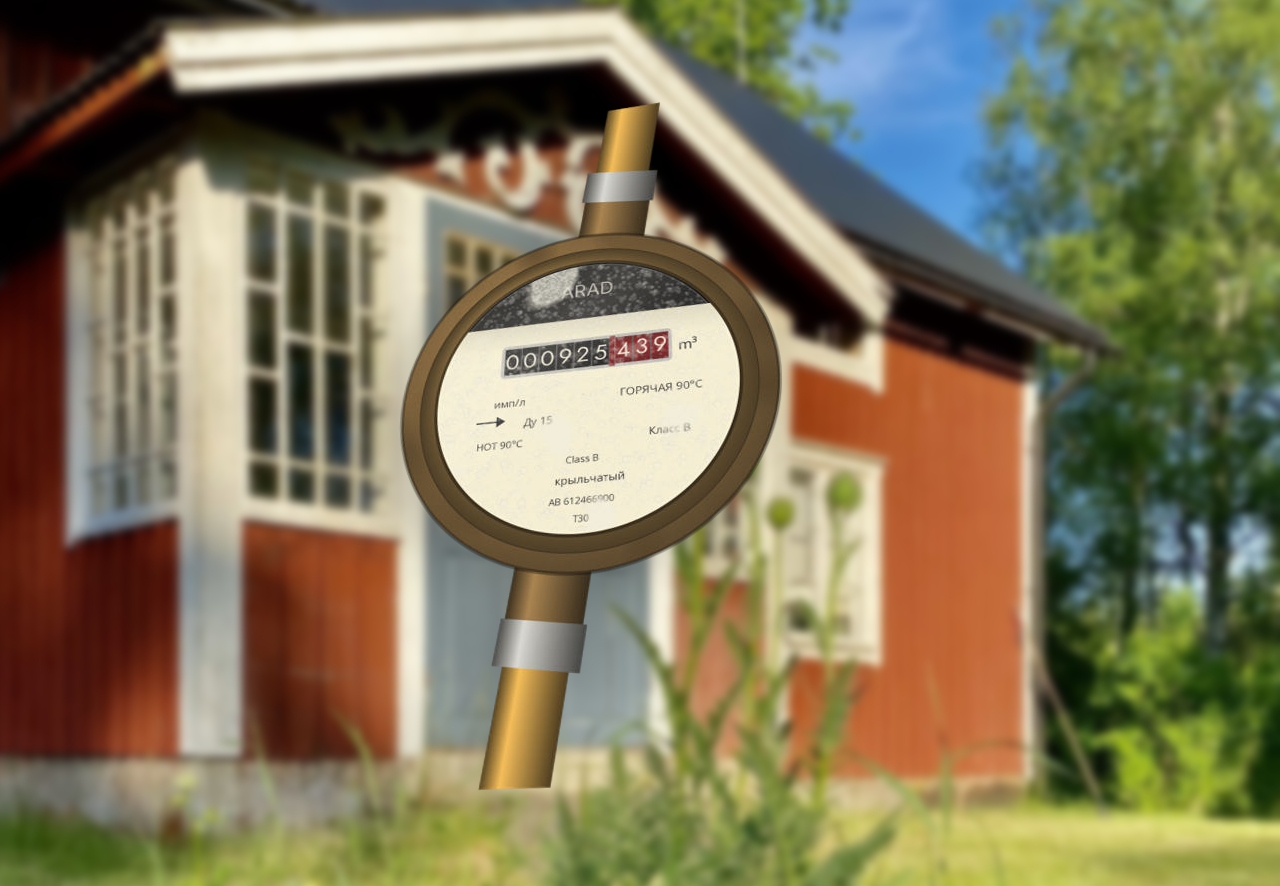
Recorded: 925.439 m³
